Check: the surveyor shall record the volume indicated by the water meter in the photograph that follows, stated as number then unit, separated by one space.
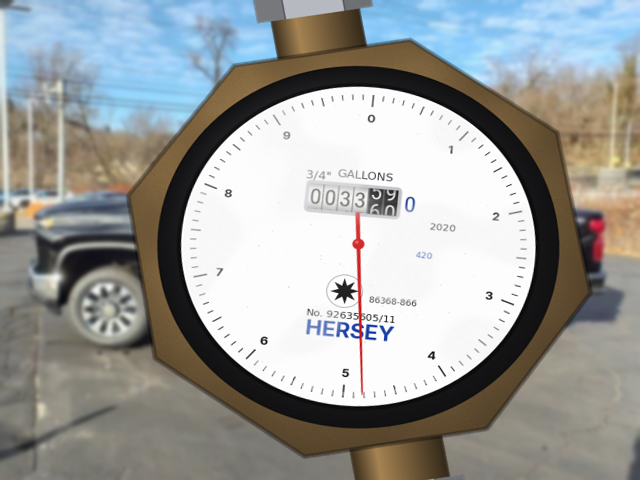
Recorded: 33594.8 gal
